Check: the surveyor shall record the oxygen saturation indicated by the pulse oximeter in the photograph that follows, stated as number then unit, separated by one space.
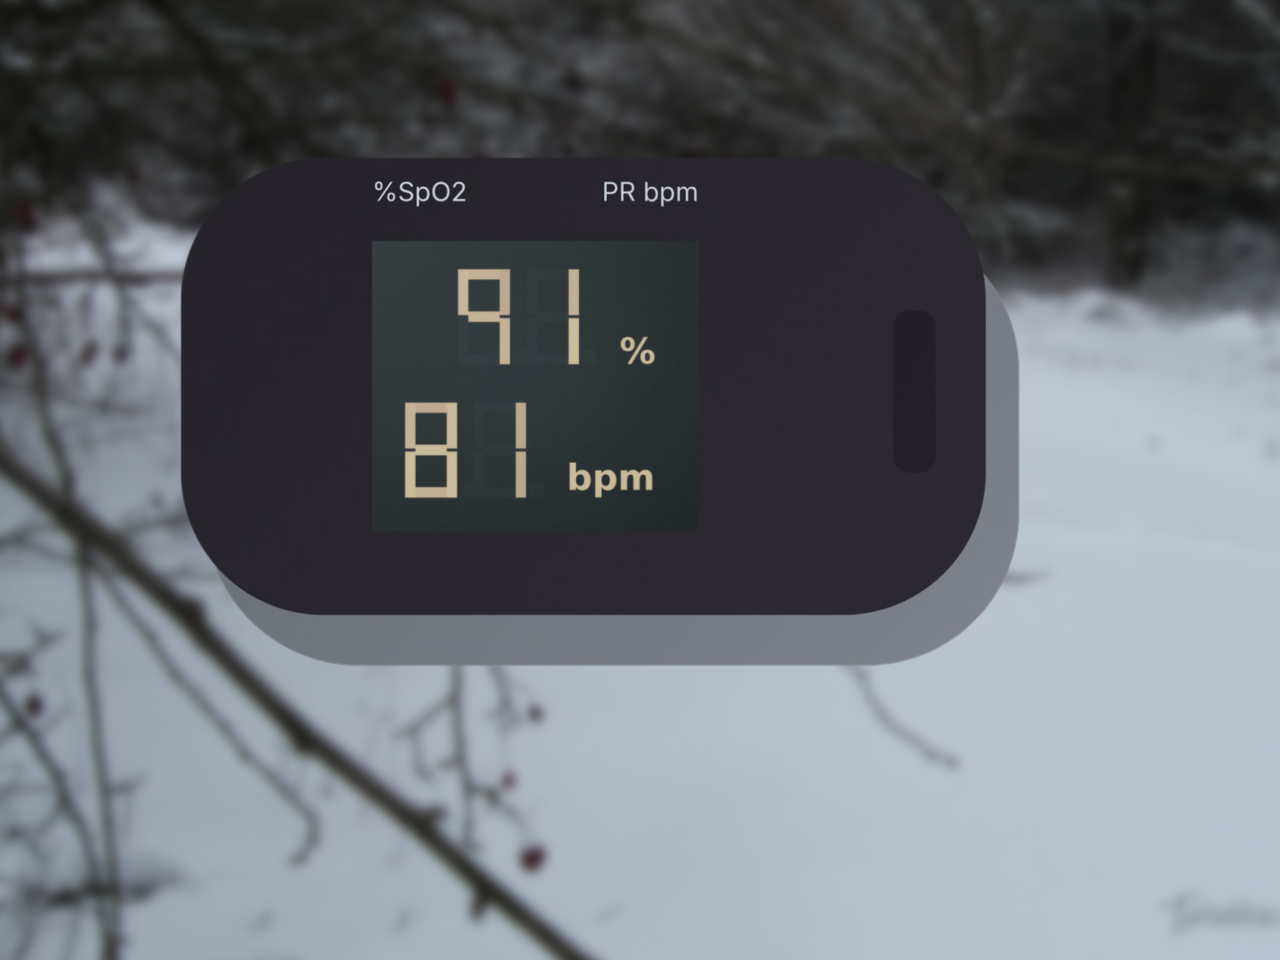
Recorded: 91 %
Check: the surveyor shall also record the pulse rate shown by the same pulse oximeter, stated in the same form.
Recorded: 81 bpm
